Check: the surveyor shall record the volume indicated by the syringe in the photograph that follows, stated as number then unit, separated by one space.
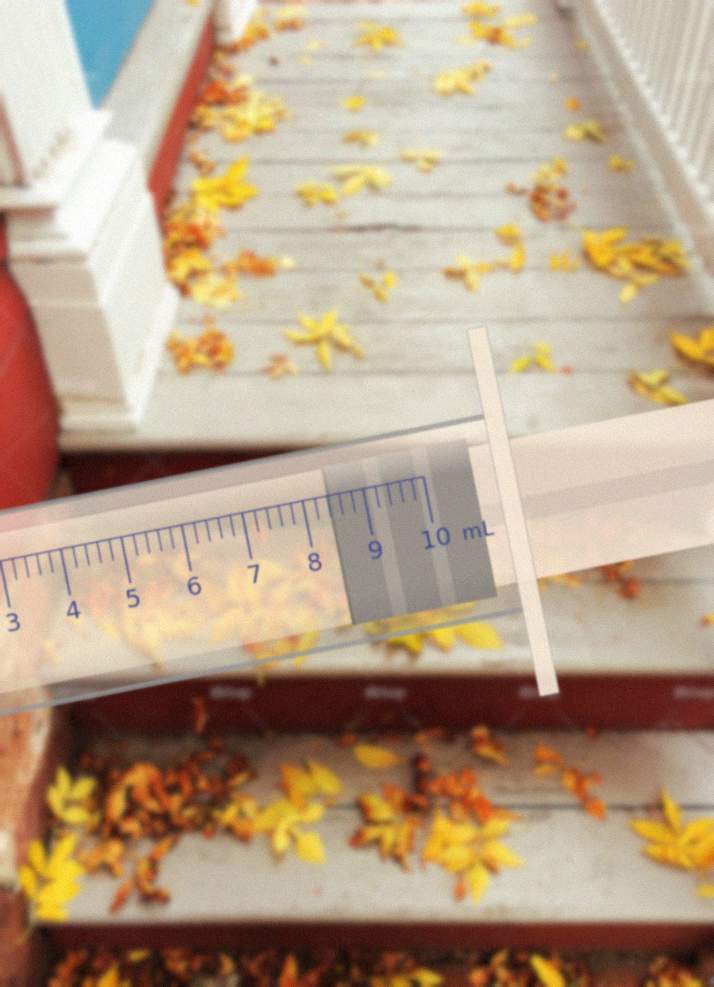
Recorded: 8.4 mL
